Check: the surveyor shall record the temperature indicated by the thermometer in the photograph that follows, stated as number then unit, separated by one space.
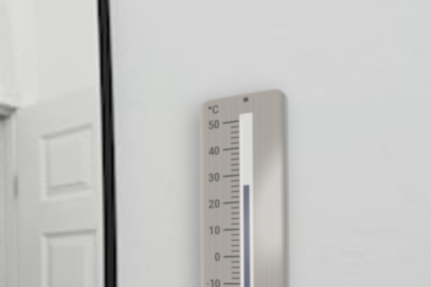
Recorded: 26 °C
